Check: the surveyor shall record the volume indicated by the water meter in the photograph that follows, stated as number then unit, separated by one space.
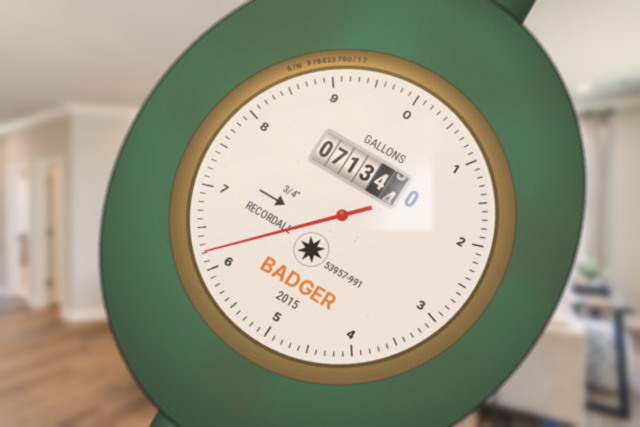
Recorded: 713436.2 gal
